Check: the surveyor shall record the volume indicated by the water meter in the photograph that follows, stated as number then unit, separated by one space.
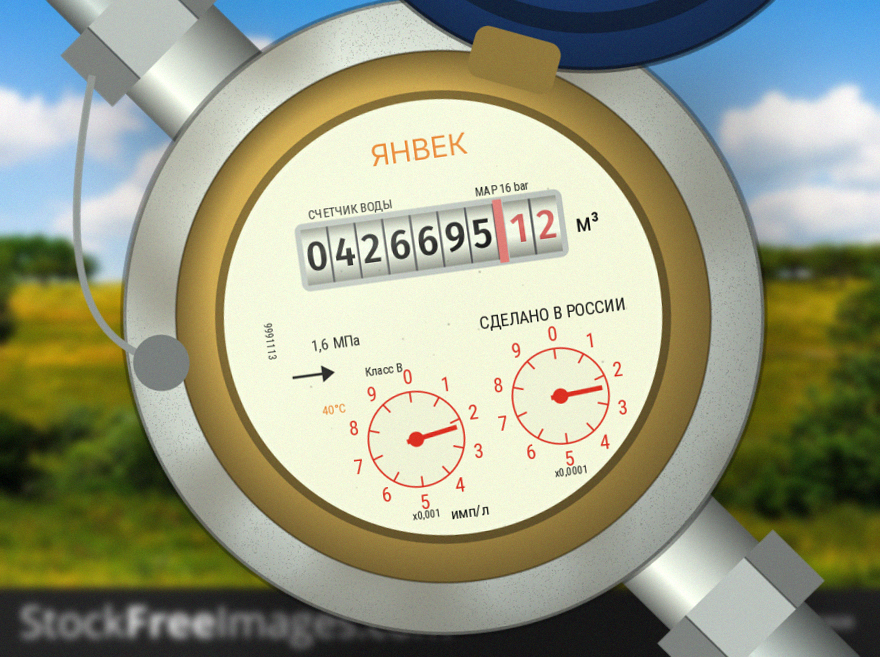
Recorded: 426695.1222 m³
